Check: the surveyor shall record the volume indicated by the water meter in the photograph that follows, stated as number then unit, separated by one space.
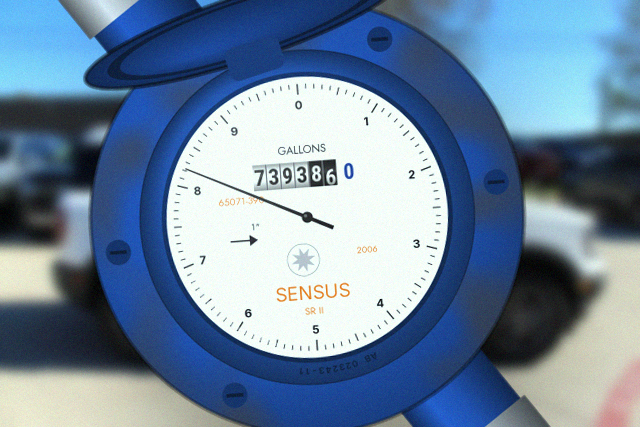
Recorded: 7393858.2 gal
